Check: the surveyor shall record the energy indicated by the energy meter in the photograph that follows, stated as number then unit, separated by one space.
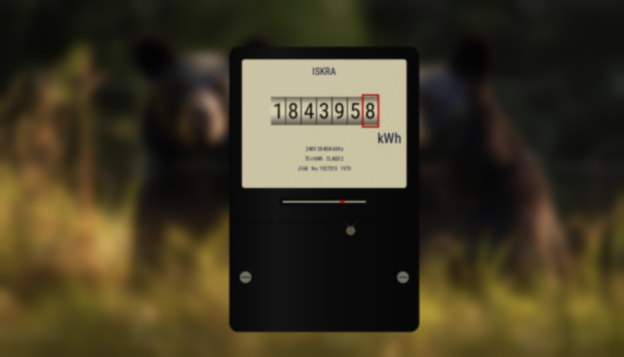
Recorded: 184395.8 kWh
